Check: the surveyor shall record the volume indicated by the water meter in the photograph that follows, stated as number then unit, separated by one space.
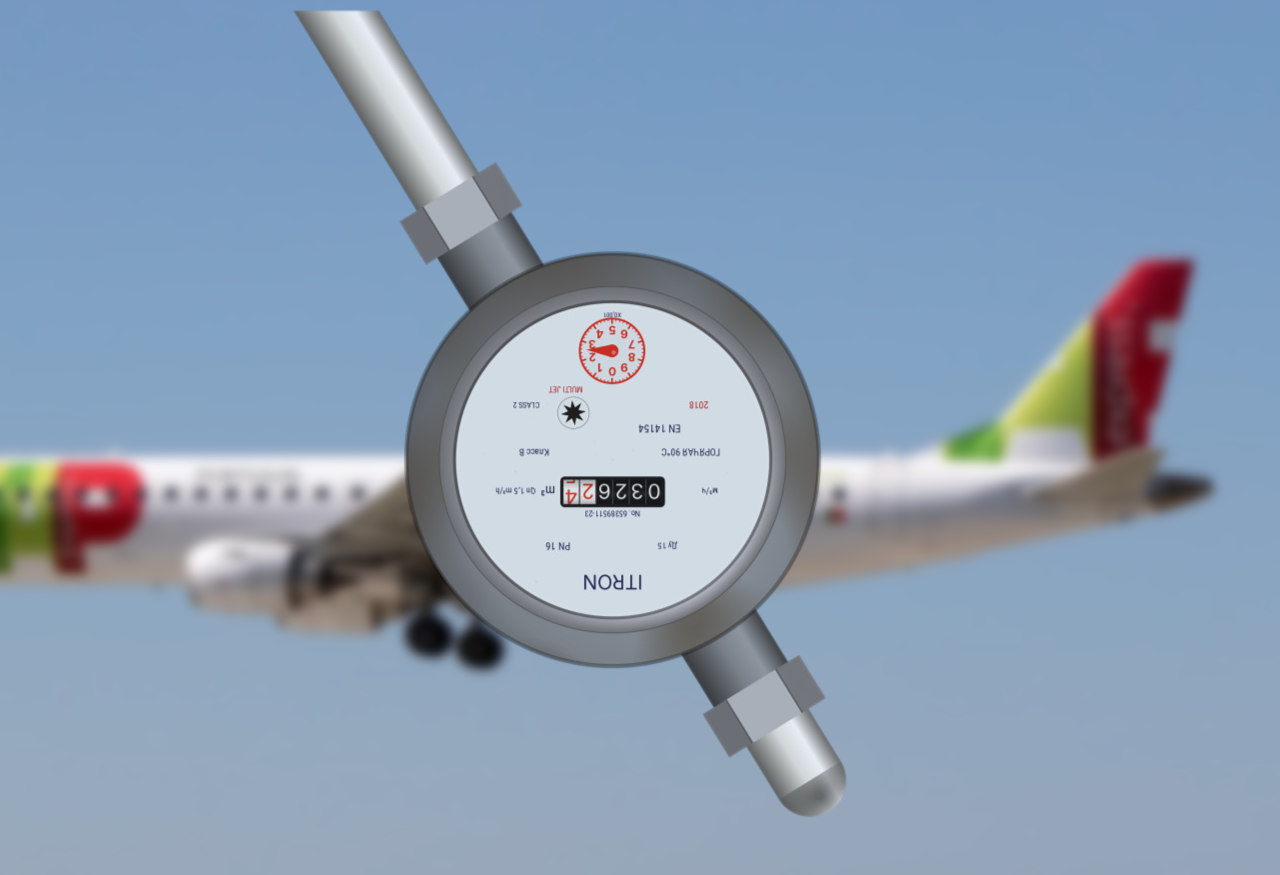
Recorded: 326.242 m³
